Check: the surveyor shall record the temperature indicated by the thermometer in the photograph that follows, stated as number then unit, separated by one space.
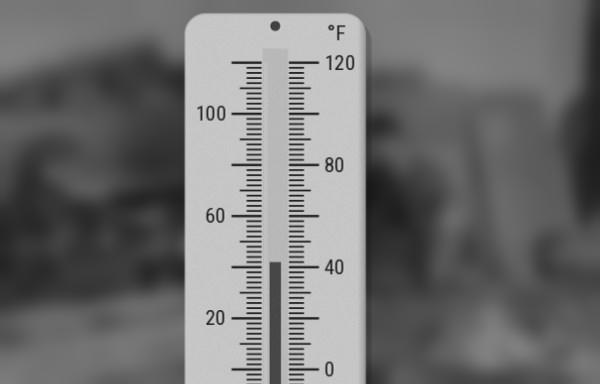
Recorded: 42 °F
